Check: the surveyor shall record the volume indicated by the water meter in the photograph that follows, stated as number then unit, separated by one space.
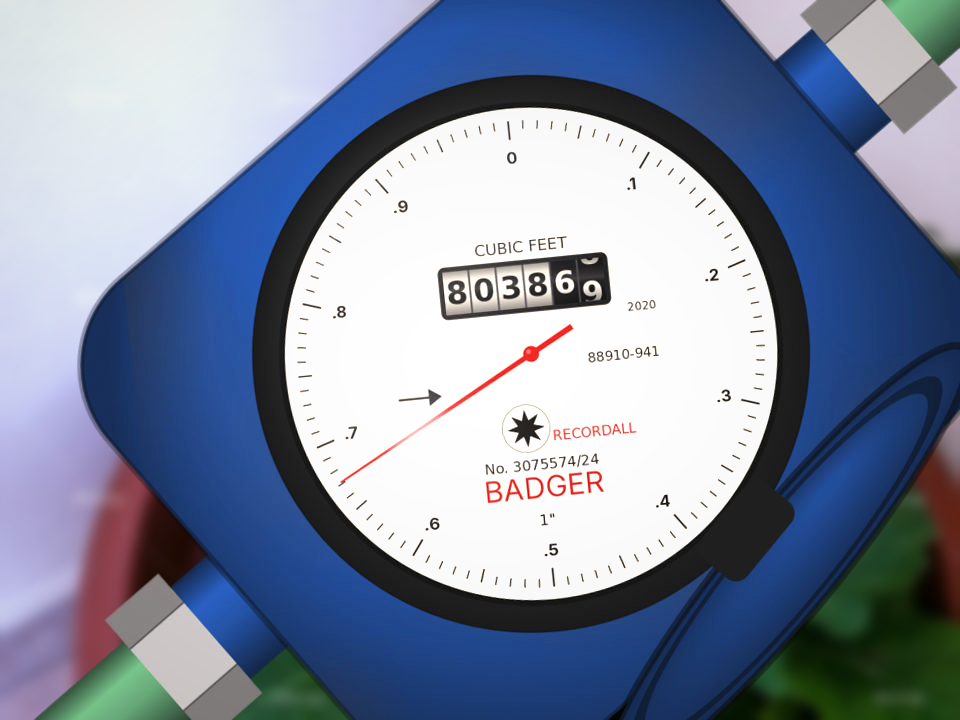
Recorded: 803868.67 ft³
